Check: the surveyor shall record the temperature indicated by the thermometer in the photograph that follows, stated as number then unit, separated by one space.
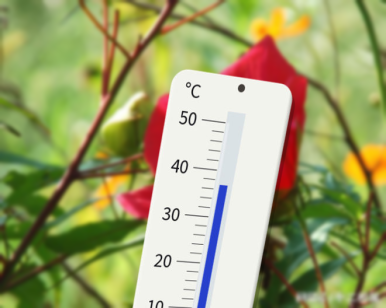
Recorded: 37 °C
